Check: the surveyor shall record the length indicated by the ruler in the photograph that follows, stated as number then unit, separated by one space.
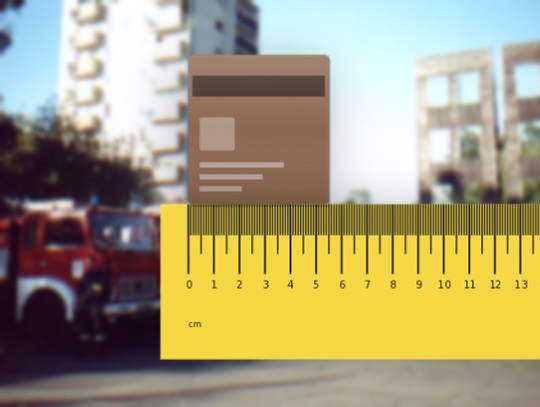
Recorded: 5.5 cm
